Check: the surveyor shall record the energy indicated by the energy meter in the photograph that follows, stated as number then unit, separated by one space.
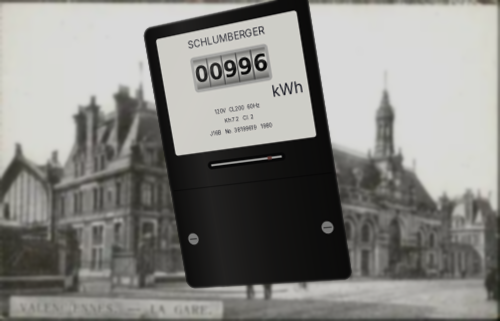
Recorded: 996 kWh
